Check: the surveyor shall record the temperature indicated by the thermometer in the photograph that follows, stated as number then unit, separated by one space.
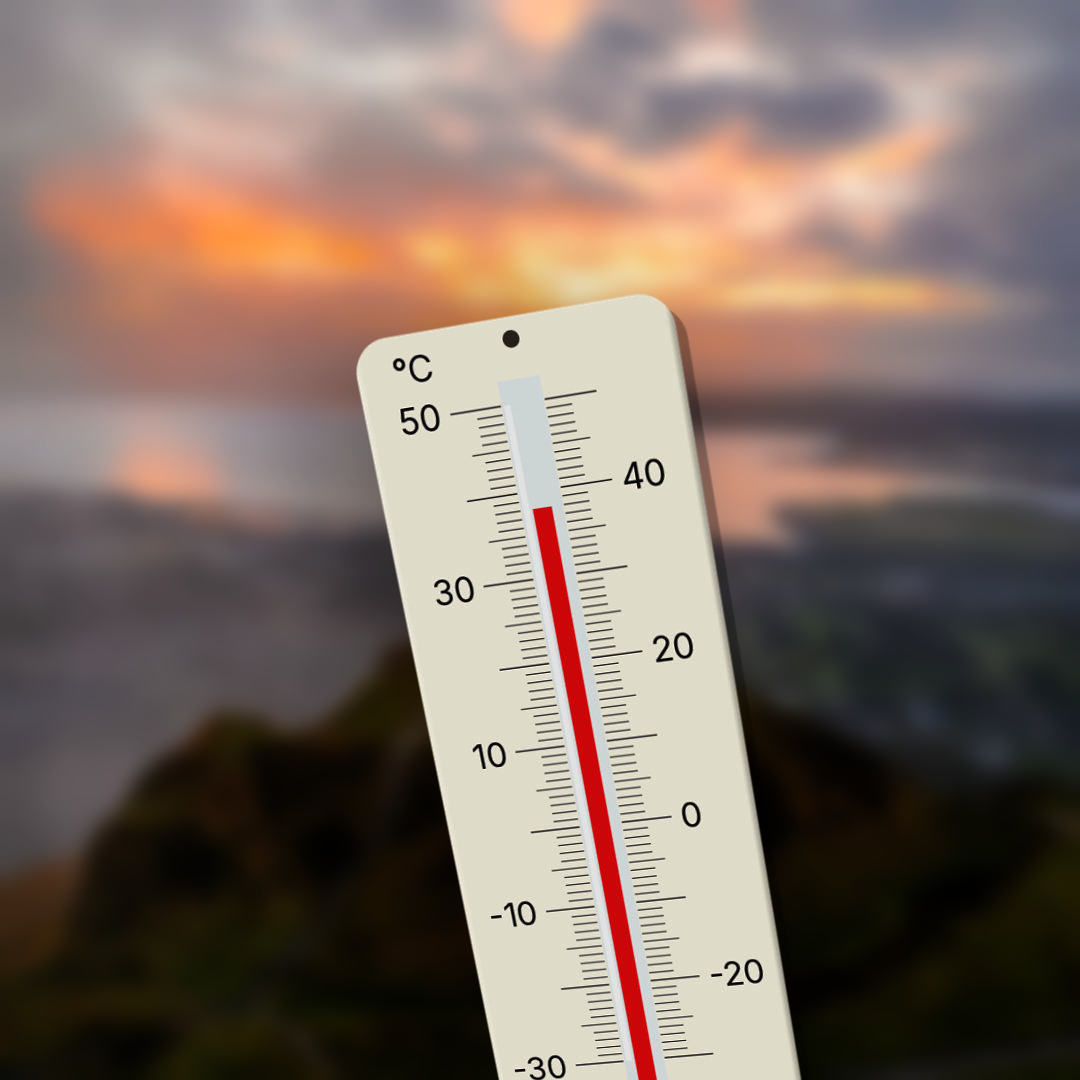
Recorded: 38 °C
